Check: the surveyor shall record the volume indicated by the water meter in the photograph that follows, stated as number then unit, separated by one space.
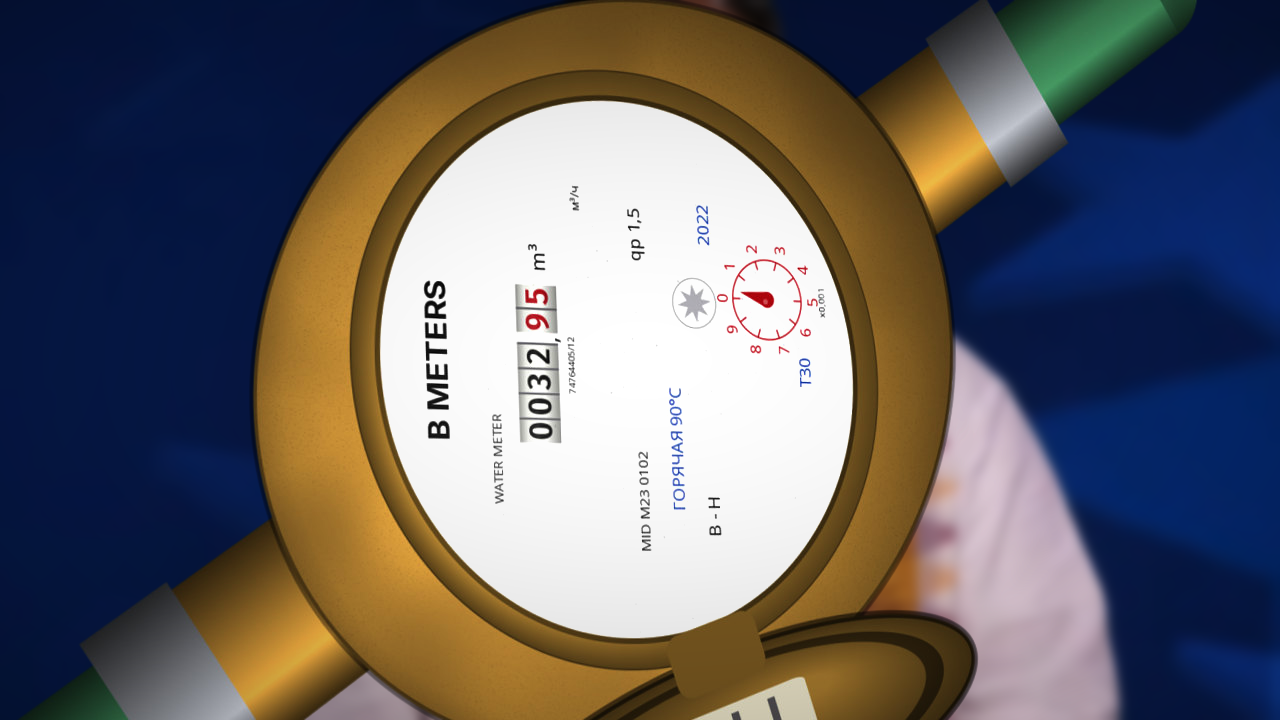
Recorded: 32.950 m³
